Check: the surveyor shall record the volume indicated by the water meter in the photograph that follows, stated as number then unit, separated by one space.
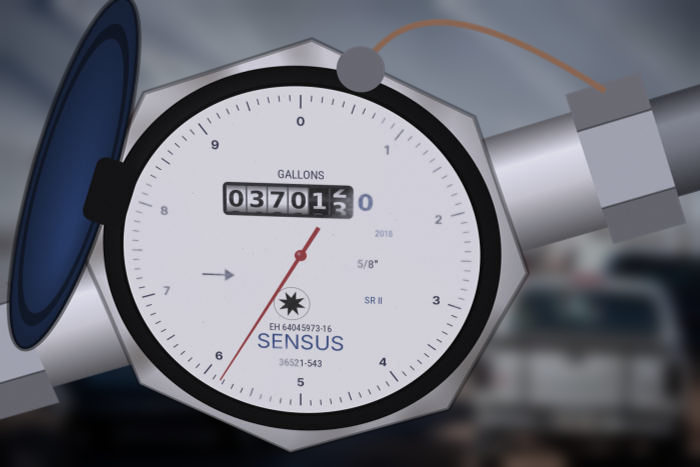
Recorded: 370125.8 gal
